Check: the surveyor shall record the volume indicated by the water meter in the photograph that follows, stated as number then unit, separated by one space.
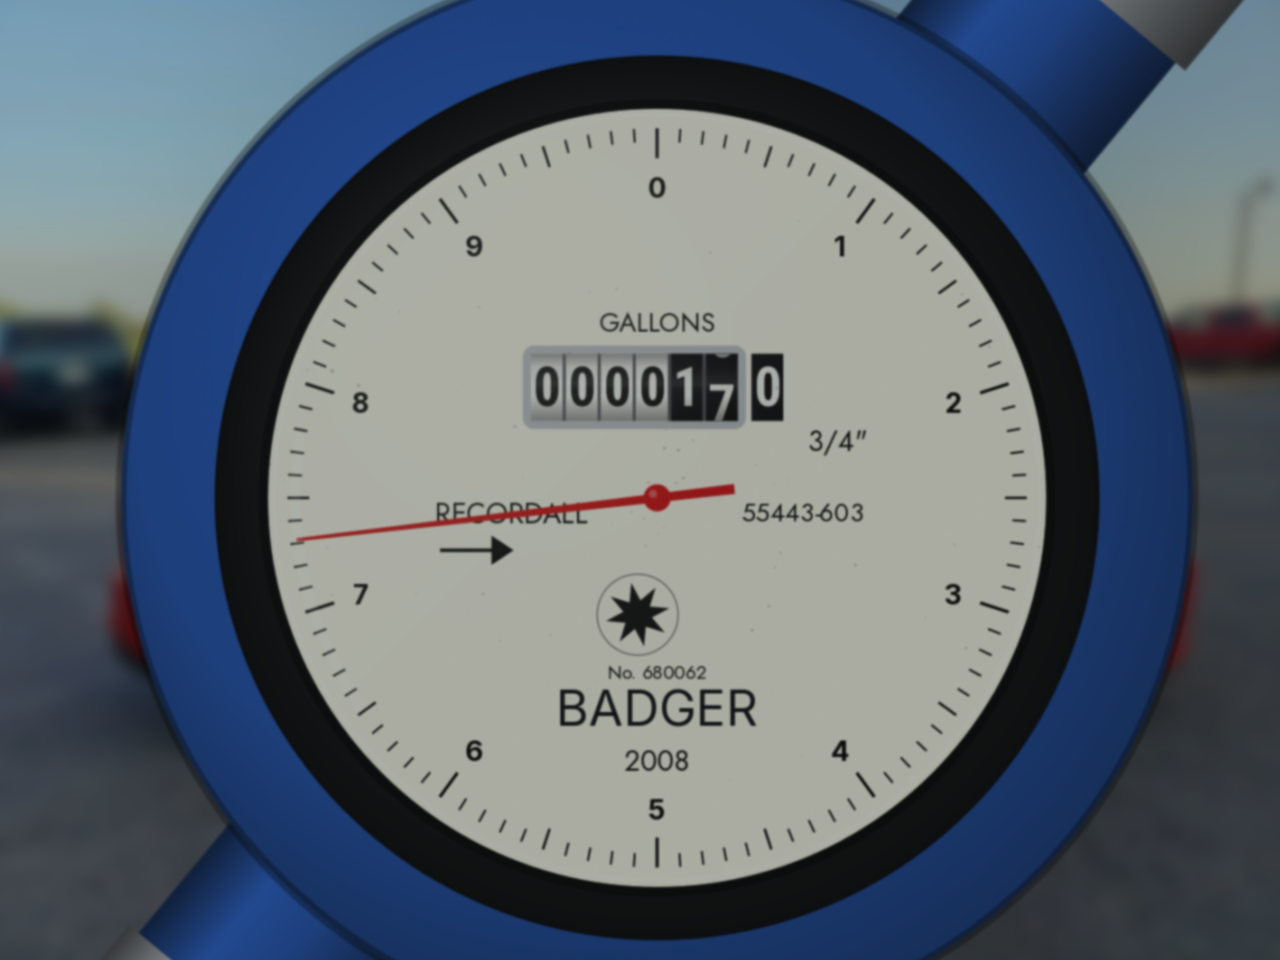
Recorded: 167.3 gal
